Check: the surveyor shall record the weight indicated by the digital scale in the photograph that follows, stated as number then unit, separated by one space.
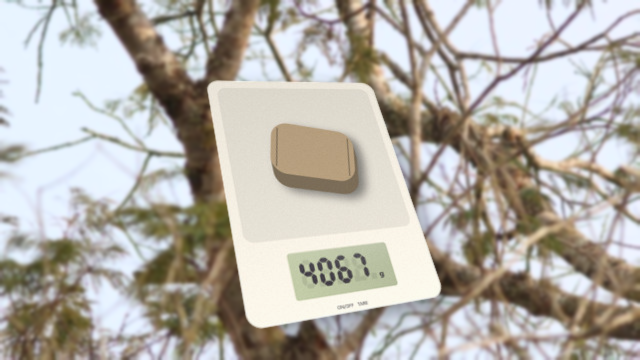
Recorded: 4067 g
